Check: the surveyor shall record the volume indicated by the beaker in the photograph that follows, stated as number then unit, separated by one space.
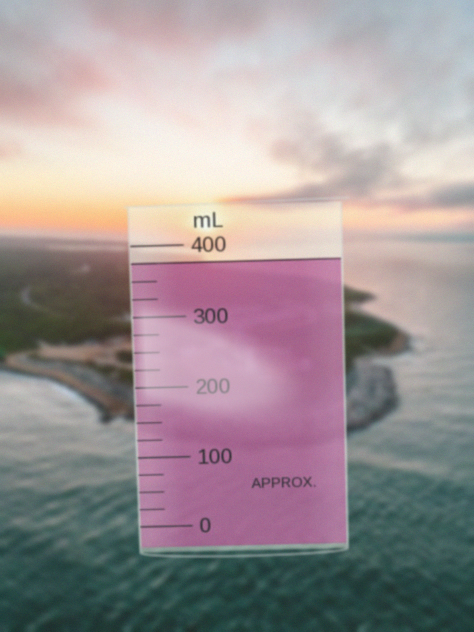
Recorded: 375 mL
